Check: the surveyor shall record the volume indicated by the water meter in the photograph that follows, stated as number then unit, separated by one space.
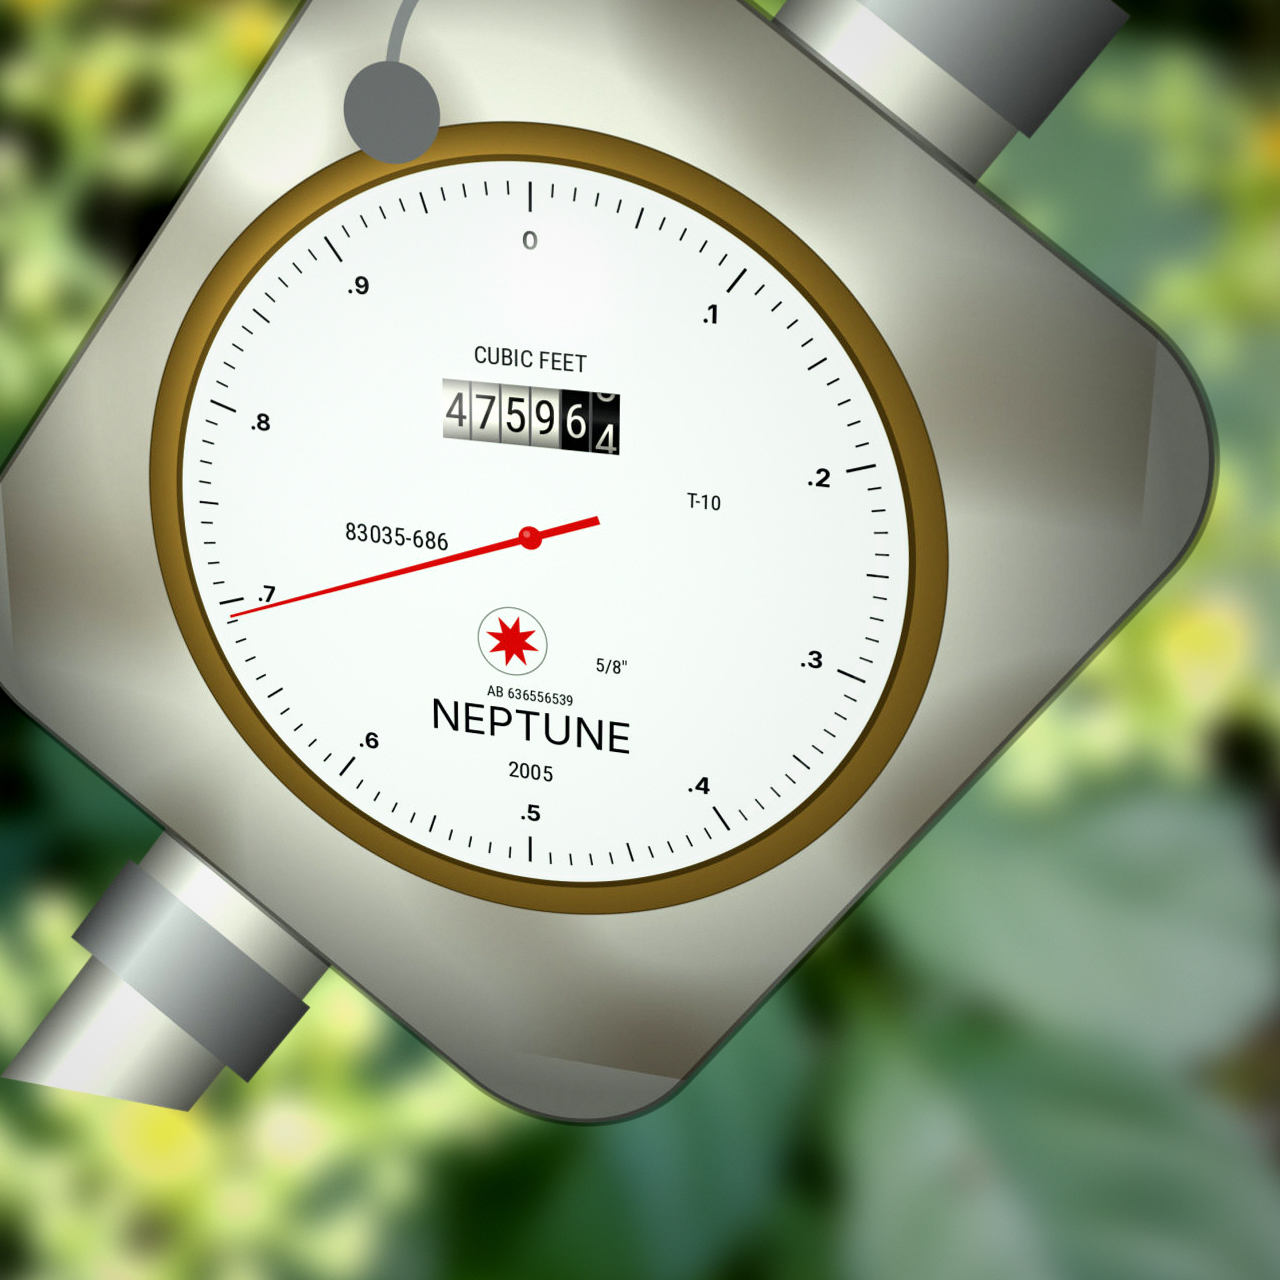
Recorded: 475963.69 ft³
